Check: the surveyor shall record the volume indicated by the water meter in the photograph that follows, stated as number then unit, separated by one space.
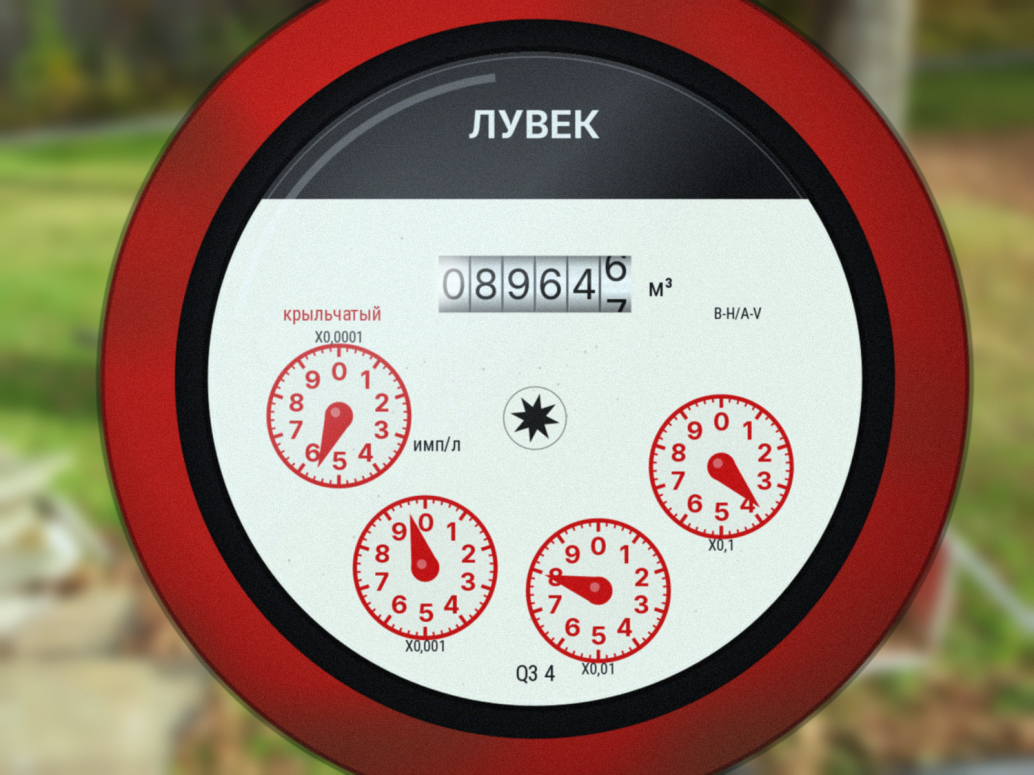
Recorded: 89646.3795 m³
